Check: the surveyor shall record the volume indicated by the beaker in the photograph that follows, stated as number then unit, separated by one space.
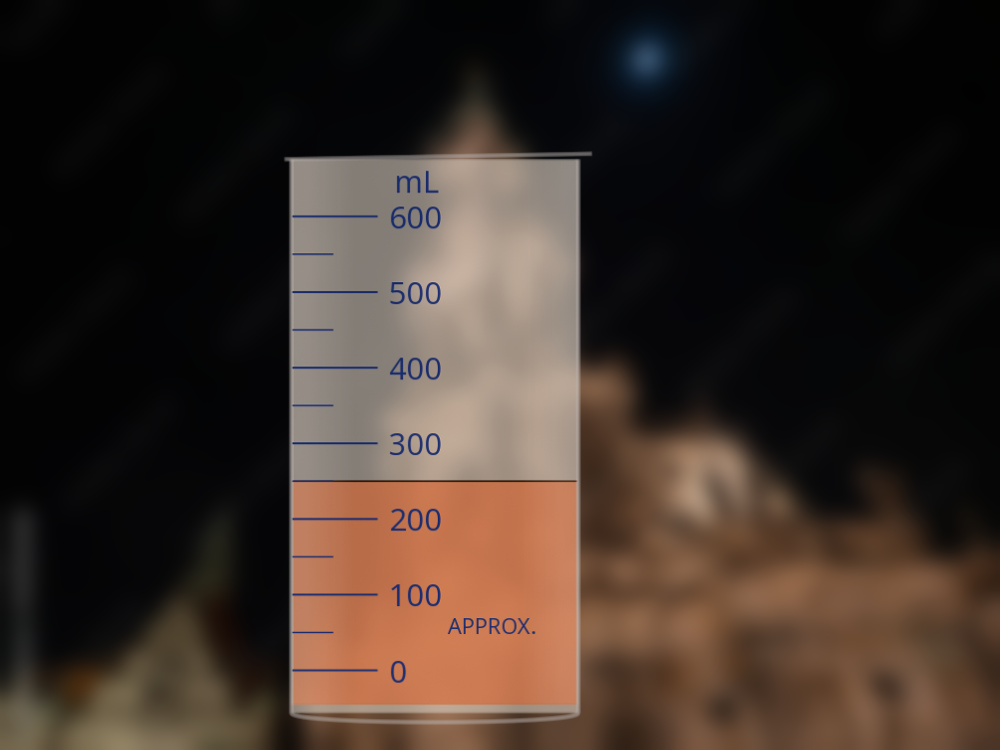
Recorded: 250 mL
